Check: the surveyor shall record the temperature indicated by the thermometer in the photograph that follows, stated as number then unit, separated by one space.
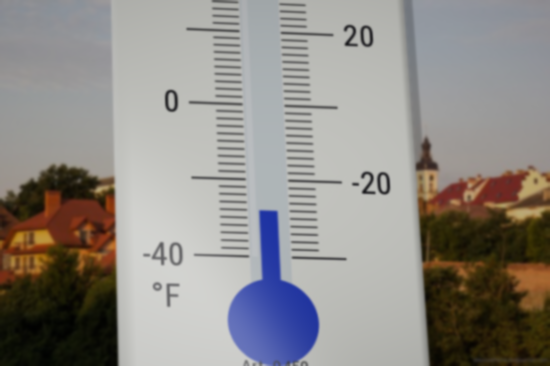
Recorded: -28 °F
